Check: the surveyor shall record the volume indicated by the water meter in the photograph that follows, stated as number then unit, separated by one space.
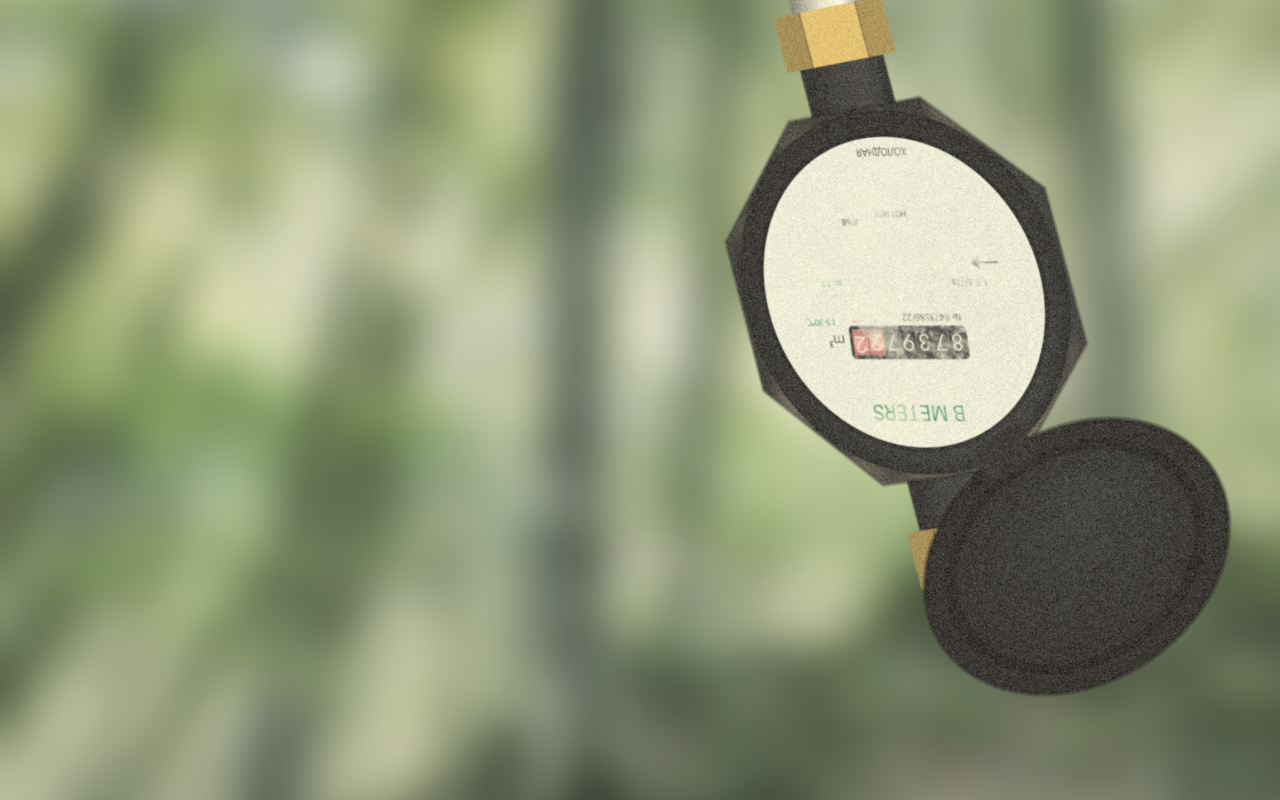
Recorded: 87397.22 m³
